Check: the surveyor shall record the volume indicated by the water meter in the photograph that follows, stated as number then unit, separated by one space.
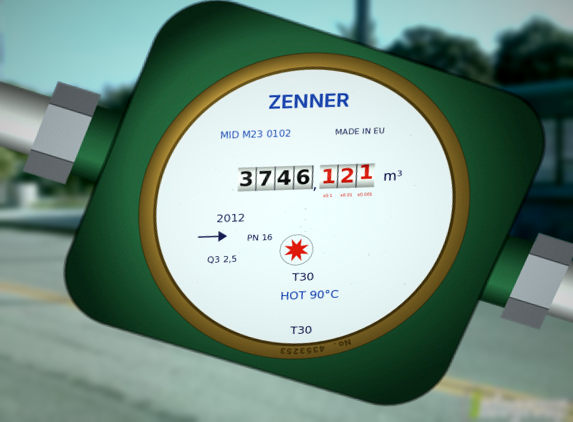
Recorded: 3746.121 m³
